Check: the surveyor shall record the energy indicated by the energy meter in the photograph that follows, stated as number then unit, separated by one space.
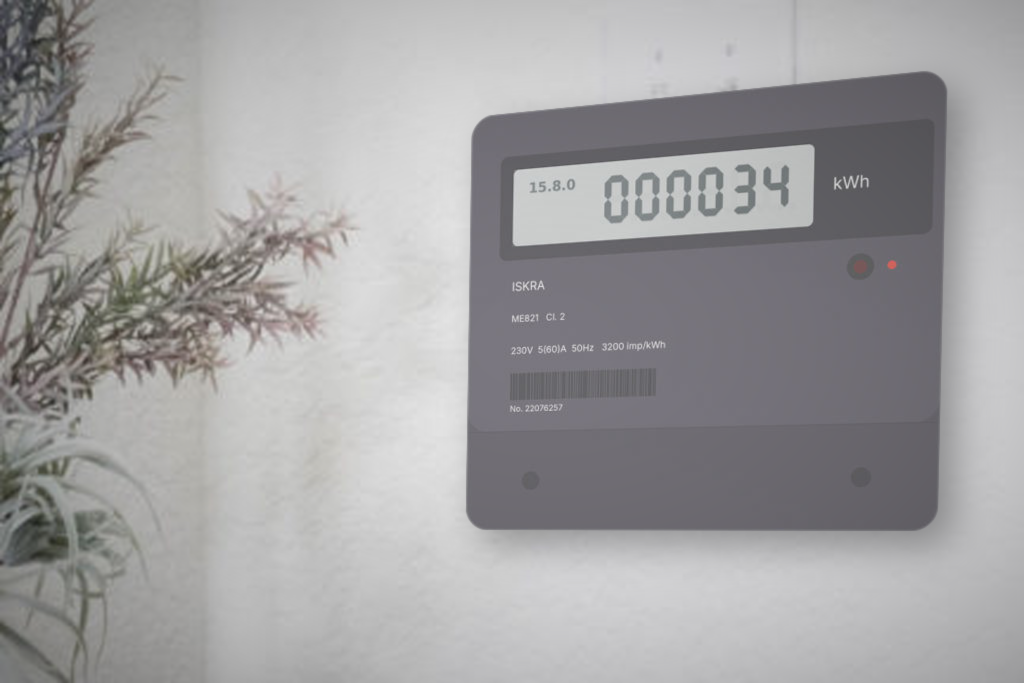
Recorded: 34 kWh
